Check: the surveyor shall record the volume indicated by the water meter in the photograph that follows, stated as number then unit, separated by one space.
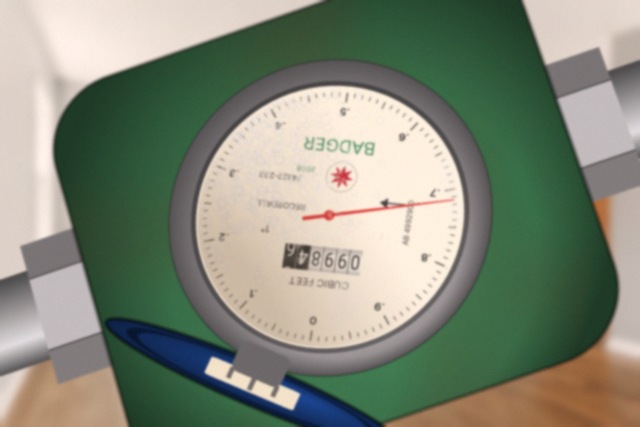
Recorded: 99845.71 ft³
